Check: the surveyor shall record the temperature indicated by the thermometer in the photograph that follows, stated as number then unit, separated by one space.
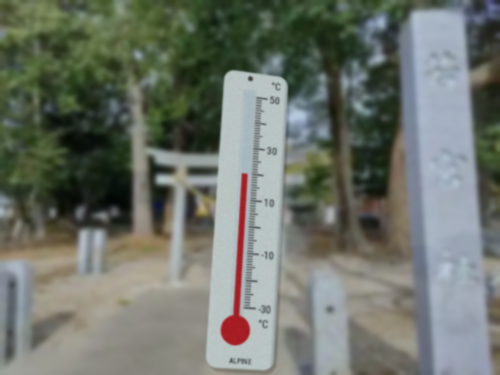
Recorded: 20 °C
